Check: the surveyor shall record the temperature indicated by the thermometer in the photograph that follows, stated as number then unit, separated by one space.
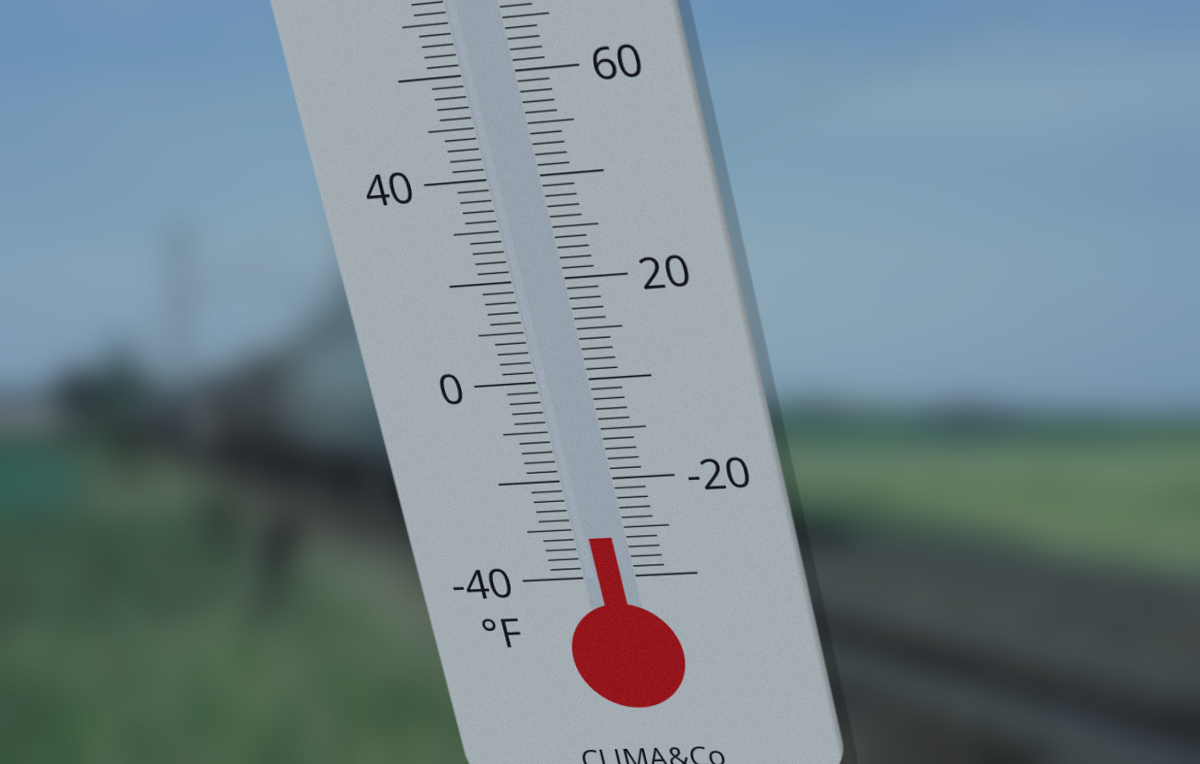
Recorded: -32 °F
